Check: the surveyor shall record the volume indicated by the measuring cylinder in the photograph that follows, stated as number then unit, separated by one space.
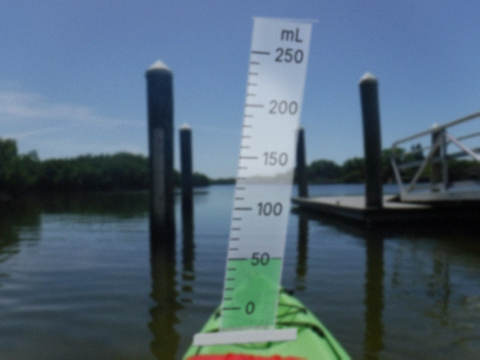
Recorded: 50 mL
